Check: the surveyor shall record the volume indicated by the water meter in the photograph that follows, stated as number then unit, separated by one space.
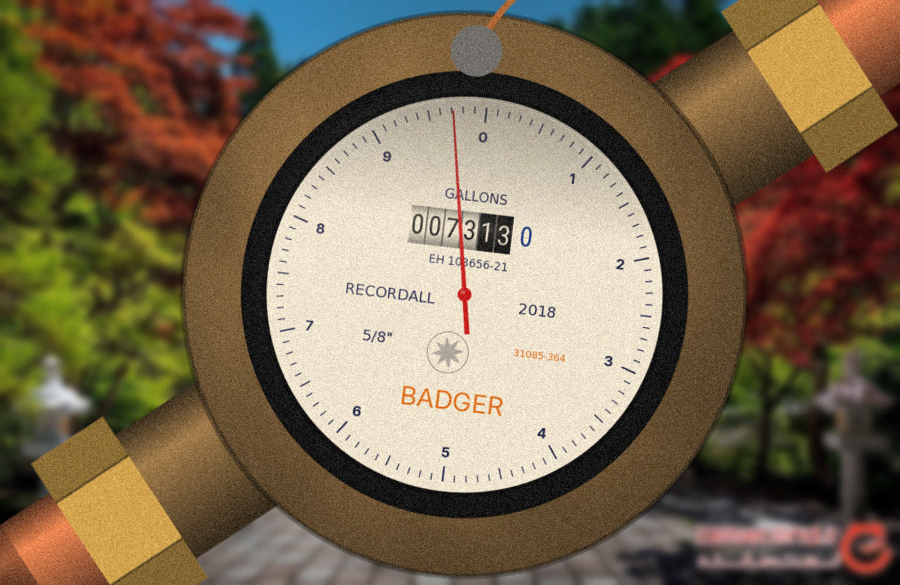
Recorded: 73129.7 gal
